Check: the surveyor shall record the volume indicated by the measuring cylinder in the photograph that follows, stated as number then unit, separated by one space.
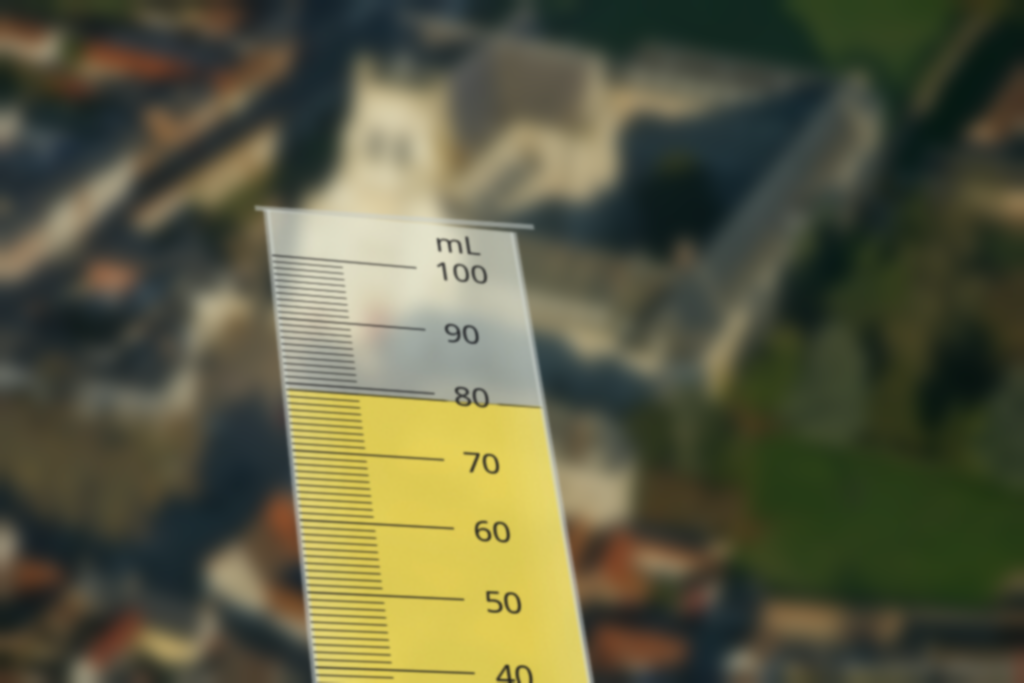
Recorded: 79 mL
